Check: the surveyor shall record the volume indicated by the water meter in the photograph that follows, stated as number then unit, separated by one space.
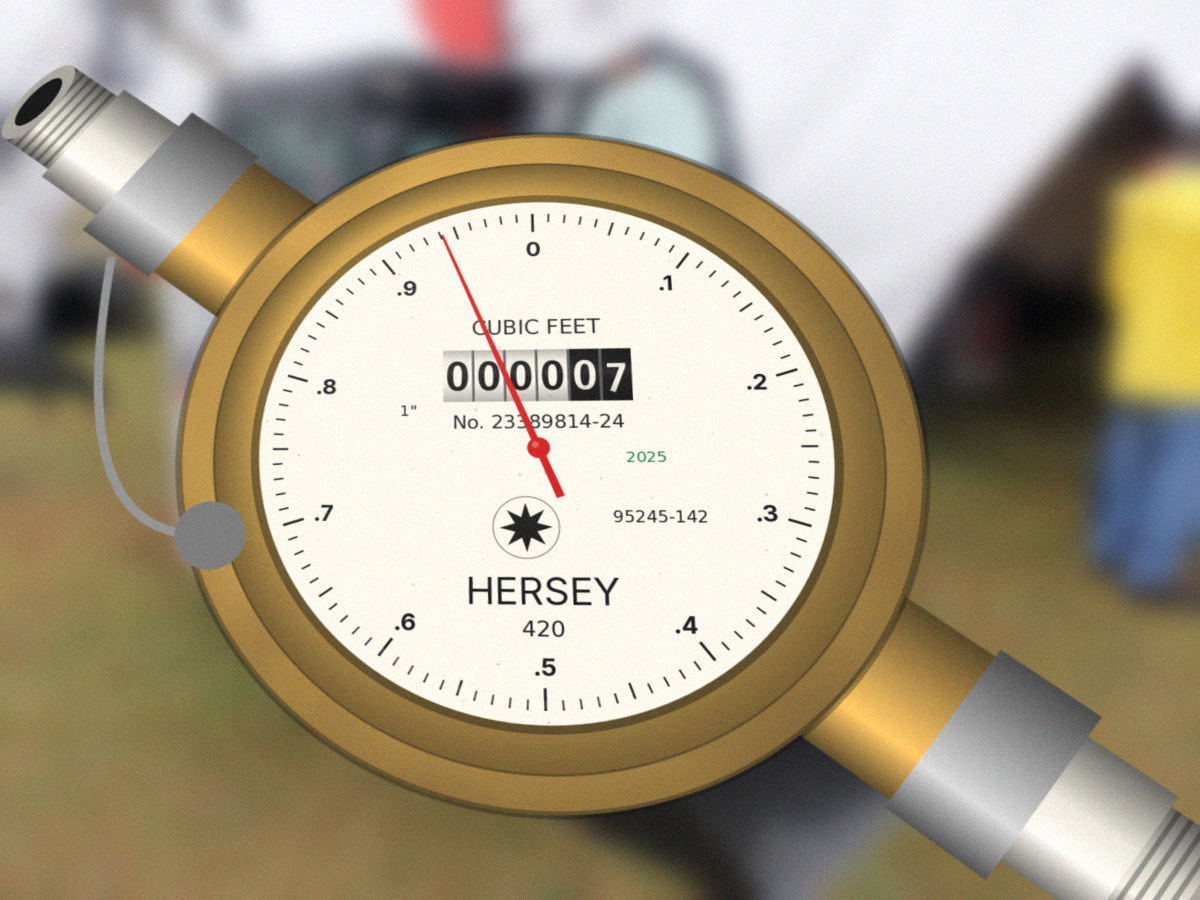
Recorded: 6.94 ft³
